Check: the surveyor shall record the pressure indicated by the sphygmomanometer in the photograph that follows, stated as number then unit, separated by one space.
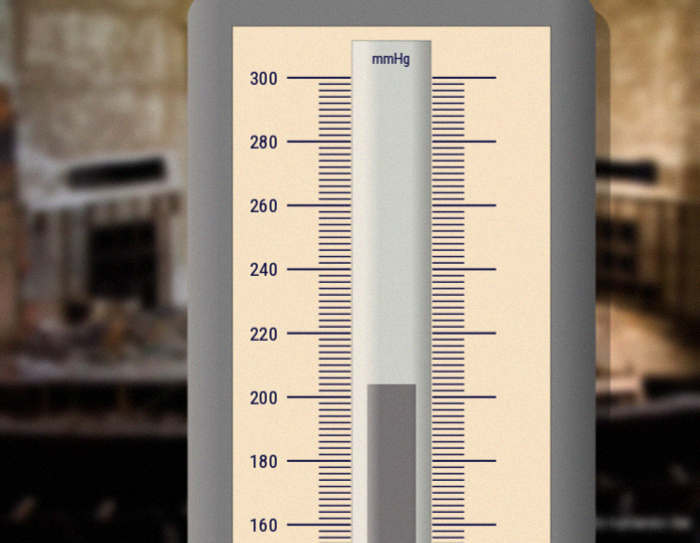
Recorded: 204 mmHg
